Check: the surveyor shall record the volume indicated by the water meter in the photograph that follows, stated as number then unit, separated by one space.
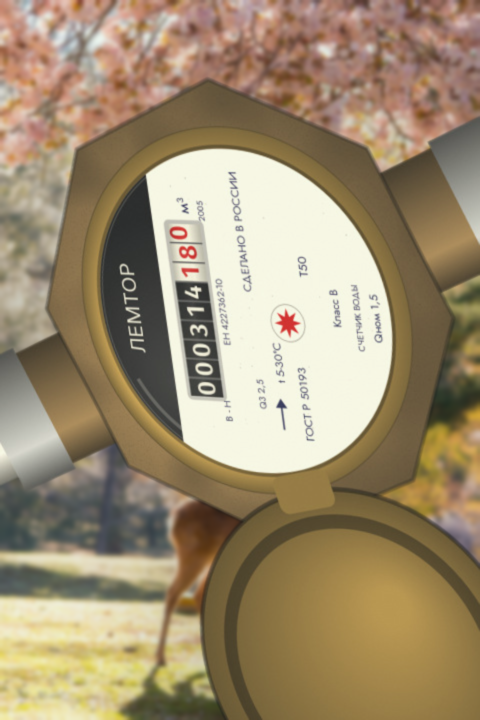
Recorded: 314.180 m³
